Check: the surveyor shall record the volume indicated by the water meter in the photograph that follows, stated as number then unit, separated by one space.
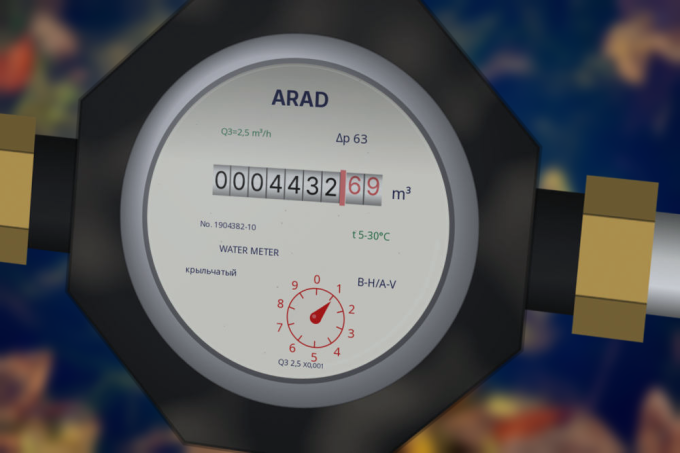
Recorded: 4432.691 m³
